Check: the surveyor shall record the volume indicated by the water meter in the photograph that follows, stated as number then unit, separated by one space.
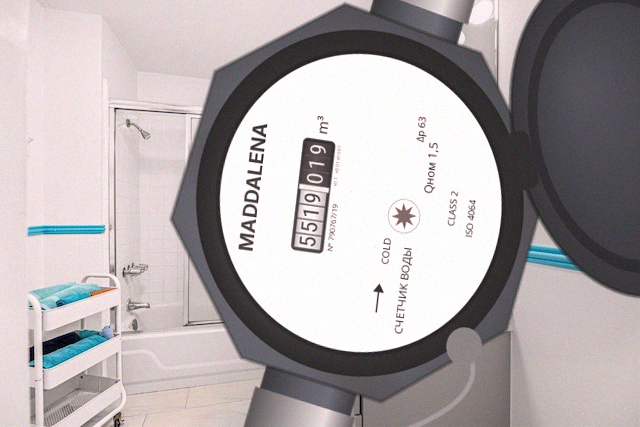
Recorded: 5519.019 m³
